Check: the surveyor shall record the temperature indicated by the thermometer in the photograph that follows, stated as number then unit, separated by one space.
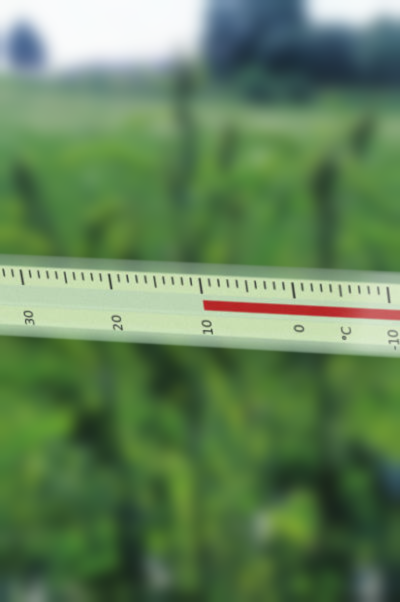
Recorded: 10 °C
